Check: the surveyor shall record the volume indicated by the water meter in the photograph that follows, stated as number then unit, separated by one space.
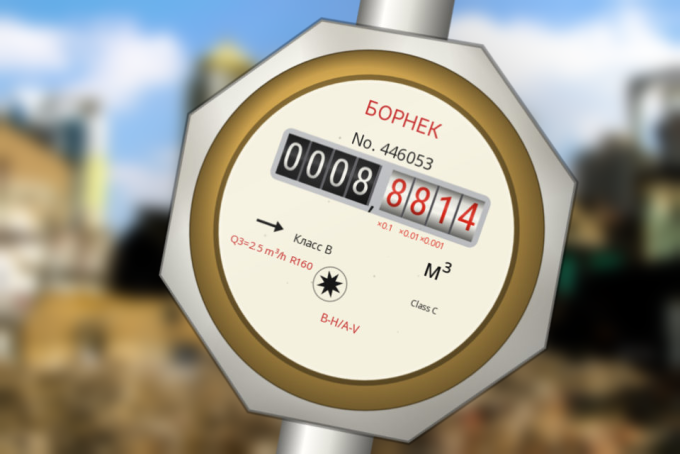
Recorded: 8.8814 m³
